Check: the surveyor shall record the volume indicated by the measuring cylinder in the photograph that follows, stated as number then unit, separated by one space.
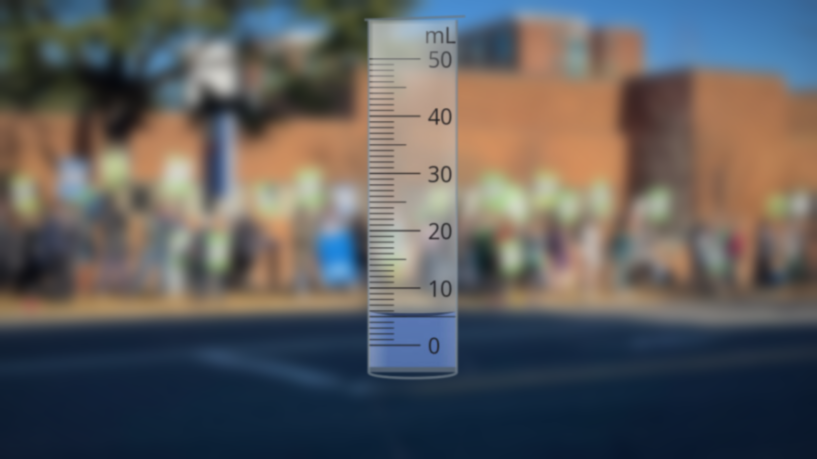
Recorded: 5 mL
